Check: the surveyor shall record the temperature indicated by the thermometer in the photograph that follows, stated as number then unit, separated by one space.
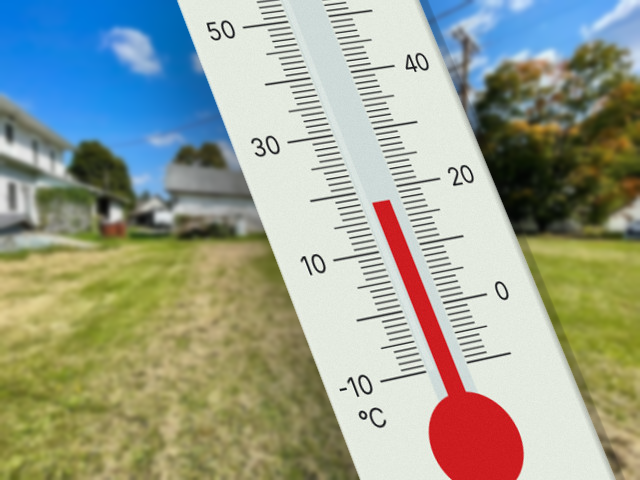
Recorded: 18 °C
